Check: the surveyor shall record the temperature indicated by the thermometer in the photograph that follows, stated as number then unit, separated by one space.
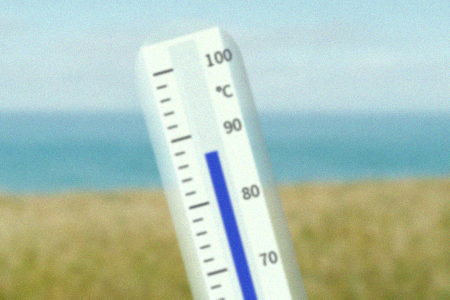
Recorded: 87 °C
